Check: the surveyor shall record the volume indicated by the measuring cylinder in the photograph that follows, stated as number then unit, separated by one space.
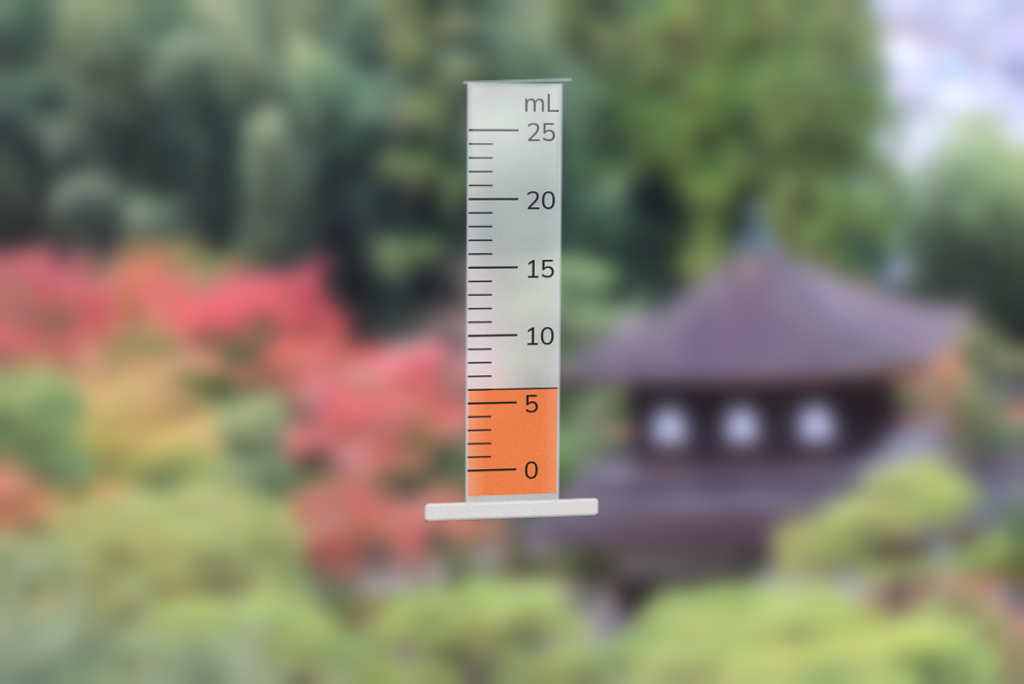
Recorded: 6 mL
